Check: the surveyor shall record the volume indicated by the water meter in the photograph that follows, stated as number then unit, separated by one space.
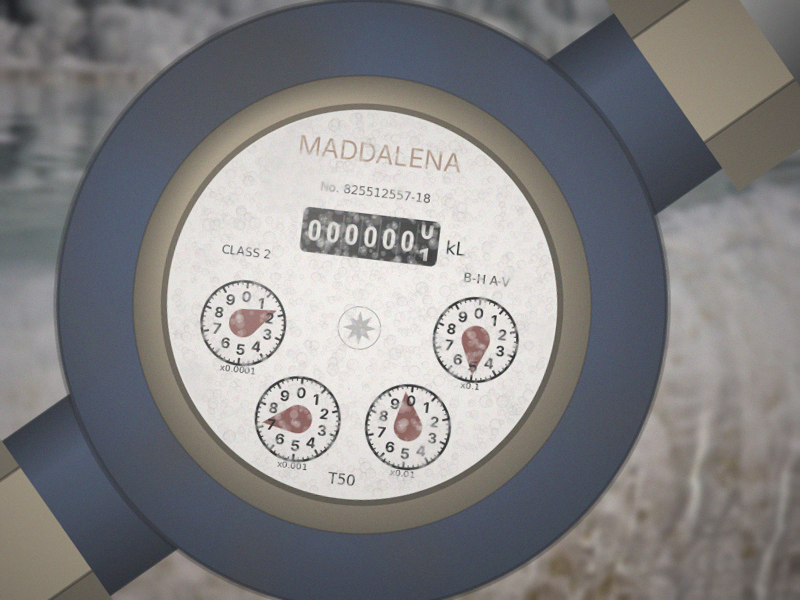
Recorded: 0.4971 kL
